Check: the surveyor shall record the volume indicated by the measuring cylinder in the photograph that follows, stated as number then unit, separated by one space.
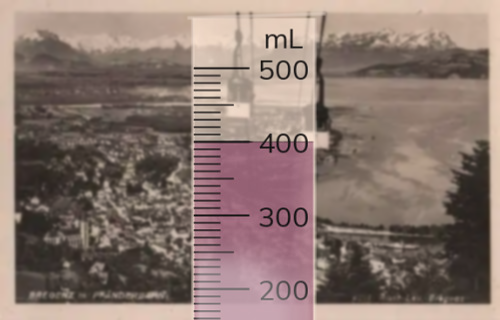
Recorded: 400 mL
